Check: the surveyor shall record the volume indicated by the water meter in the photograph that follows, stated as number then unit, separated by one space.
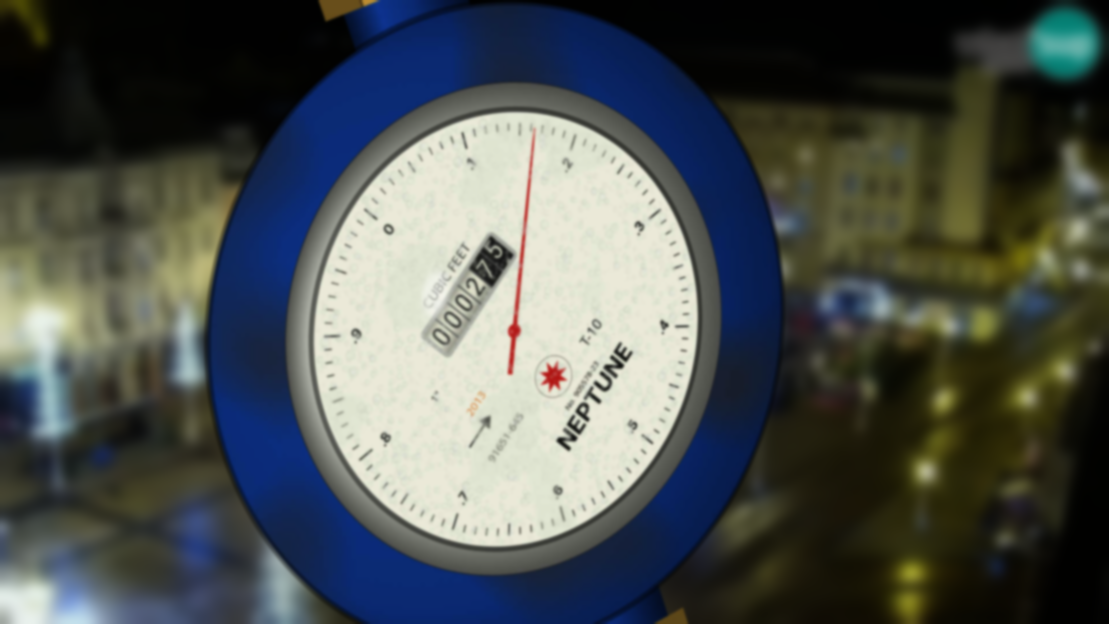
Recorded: 275.16 ft³
